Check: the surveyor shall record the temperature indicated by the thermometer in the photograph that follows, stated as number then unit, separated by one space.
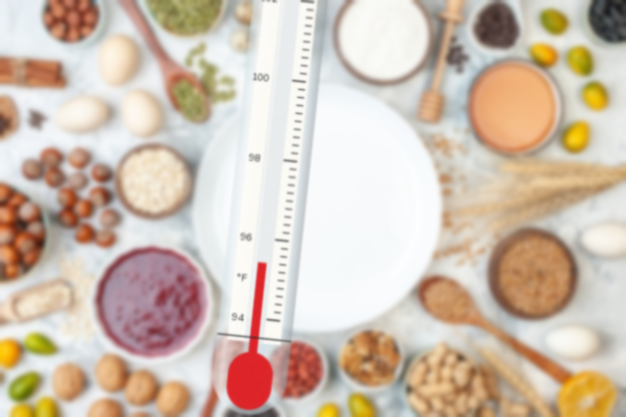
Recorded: 95.4 °F
